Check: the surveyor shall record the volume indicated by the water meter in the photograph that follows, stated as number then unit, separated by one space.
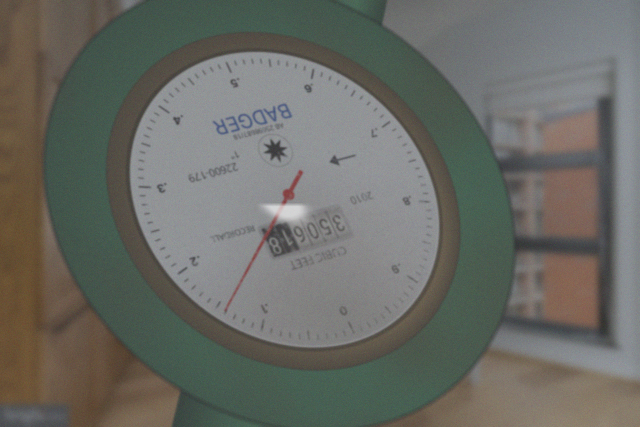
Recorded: 350618.14 ft³
